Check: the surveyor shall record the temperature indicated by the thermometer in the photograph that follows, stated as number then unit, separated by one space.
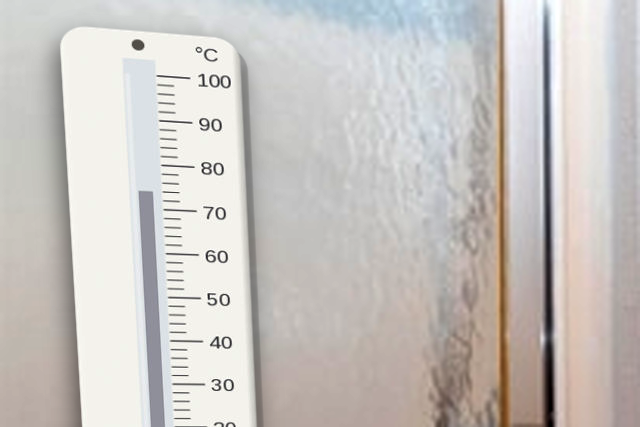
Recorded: 74 °C
